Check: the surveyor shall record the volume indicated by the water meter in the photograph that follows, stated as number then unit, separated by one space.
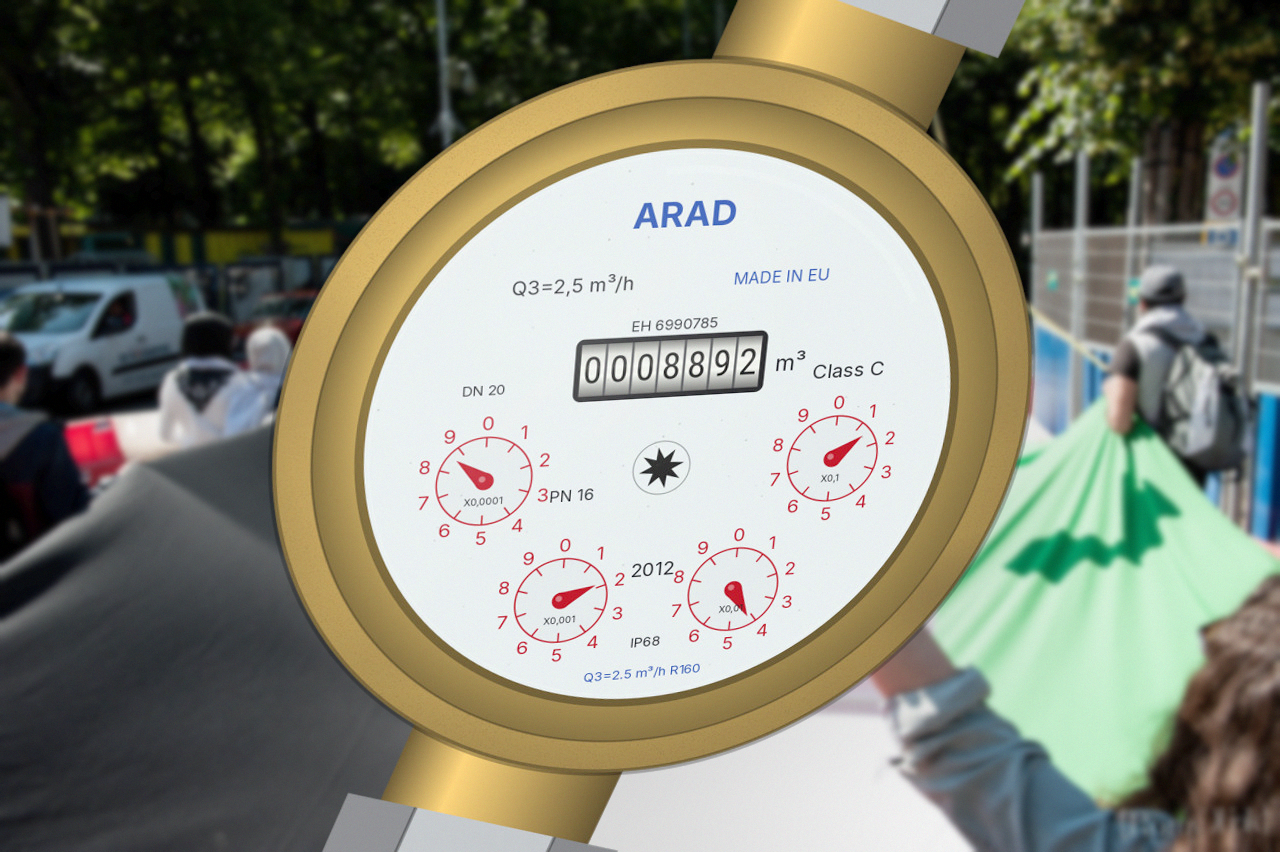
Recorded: 8892.1418 m³
